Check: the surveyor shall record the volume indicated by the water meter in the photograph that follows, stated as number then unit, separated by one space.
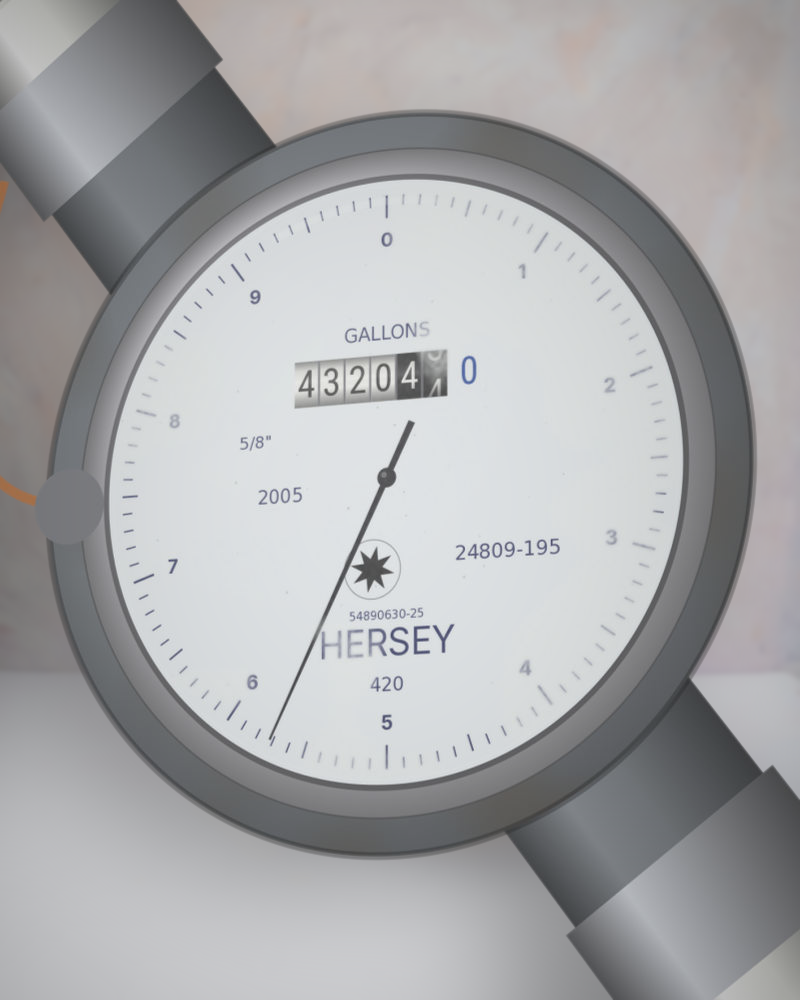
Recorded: 4320435.7 gal
